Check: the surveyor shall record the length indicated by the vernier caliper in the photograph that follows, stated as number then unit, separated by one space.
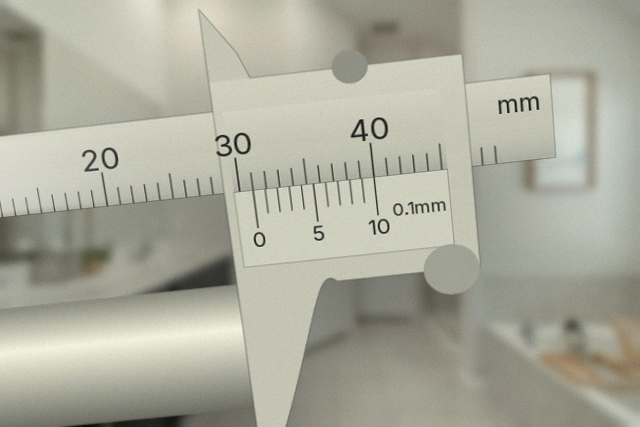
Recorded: 31.0 mm
